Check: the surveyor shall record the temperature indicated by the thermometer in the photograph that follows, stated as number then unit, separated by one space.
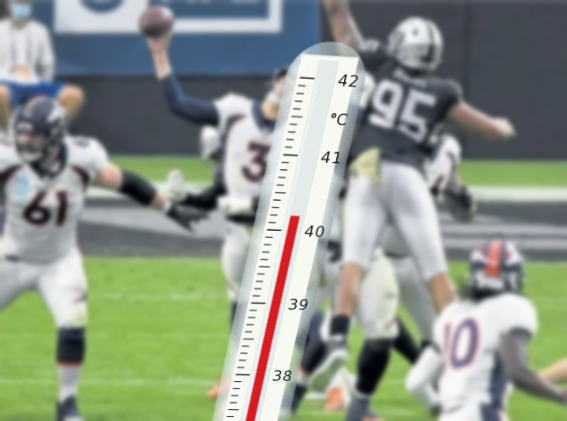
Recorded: 40.2 °C
